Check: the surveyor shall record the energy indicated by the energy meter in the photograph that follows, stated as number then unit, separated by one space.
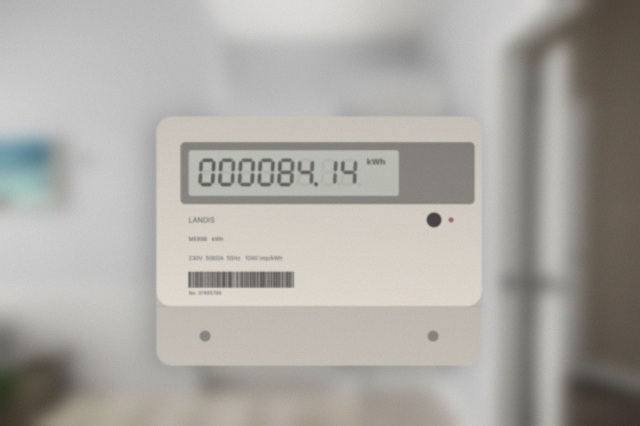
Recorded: 84.14 kWh
